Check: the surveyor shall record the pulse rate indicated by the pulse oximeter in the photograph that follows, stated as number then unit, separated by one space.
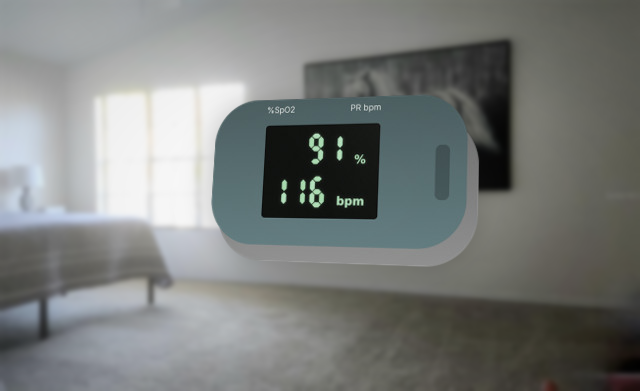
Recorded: 116 bpm
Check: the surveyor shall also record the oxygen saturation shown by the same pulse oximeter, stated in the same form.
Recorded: 91 %
